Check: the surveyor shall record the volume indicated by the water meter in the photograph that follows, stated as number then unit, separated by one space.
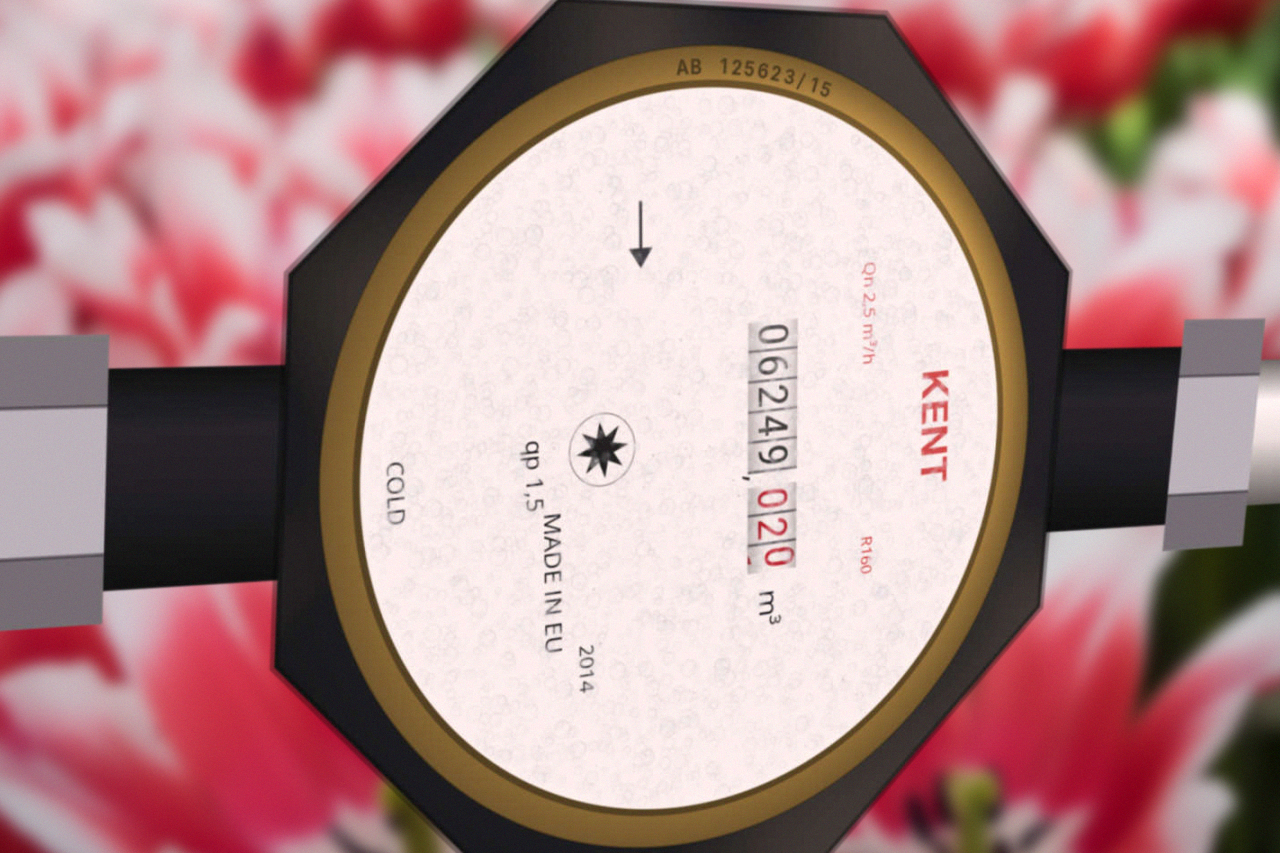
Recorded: 6249.020 m³
